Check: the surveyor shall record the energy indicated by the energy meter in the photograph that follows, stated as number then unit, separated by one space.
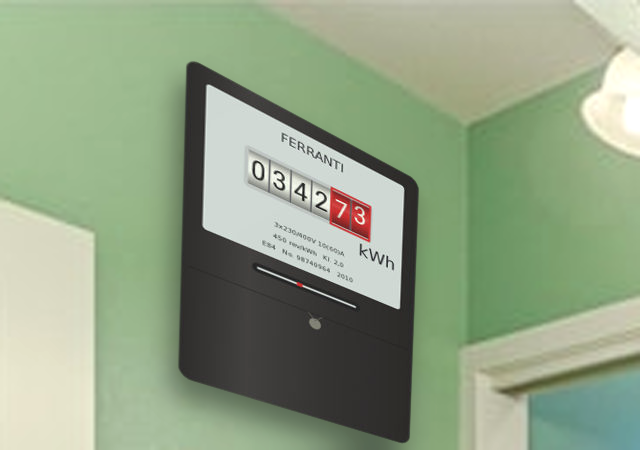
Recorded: 342.73 kWh
